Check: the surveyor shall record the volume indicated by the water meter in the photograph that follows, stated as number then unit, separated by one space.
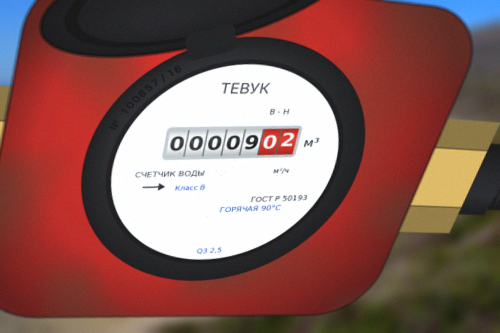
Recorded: 9.02 m³
